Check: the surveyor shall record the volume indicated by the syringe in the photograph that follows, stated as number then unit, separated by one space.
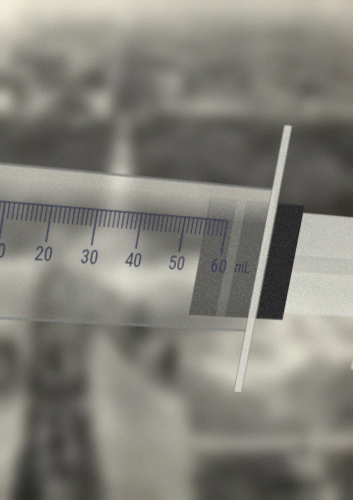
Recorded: 55 mL
